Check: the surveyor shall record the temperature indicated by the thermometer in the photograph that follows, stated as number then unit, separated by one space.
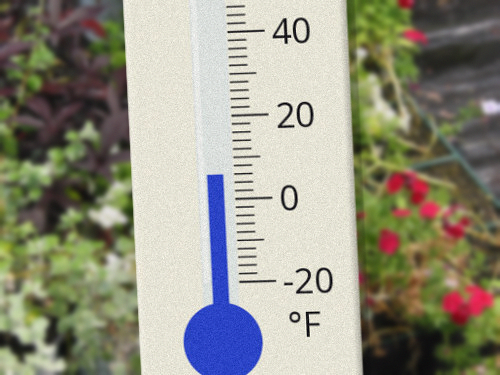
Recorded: 6 °F
